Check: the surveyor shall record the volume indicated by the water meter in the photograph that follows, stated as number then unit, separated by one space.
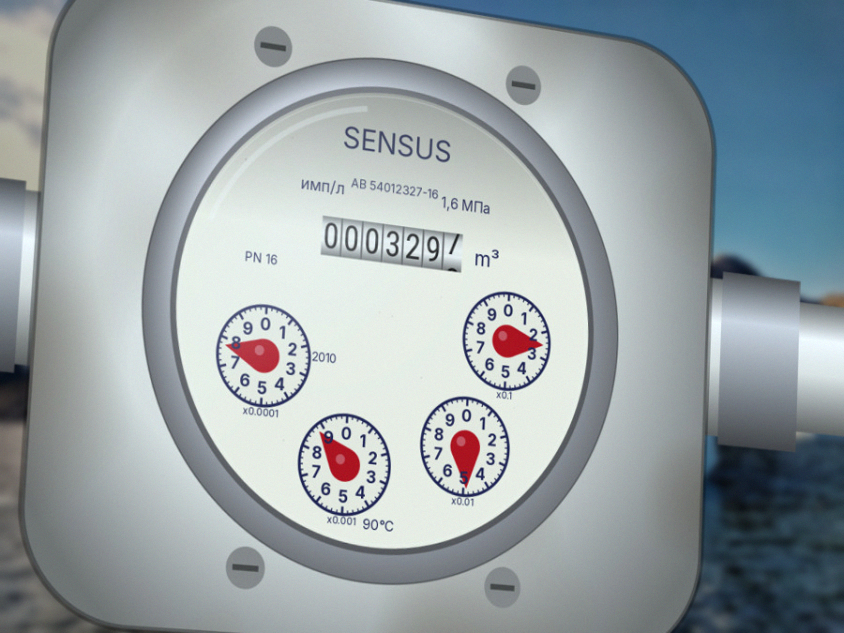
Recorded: 3297.2487 m³
